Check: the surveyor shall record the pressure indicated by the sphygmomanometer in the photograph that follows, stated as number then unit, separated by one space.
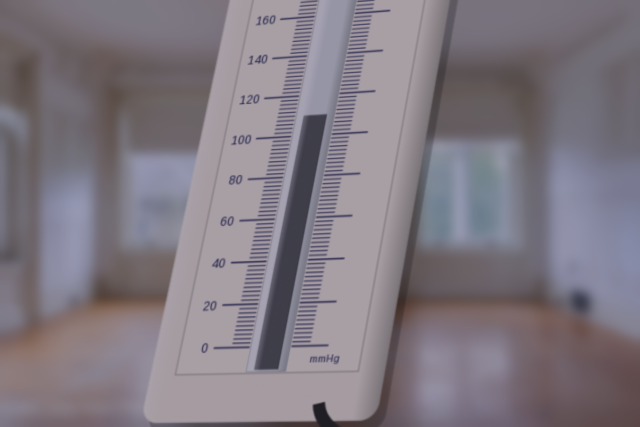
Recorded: 110 mmHg
